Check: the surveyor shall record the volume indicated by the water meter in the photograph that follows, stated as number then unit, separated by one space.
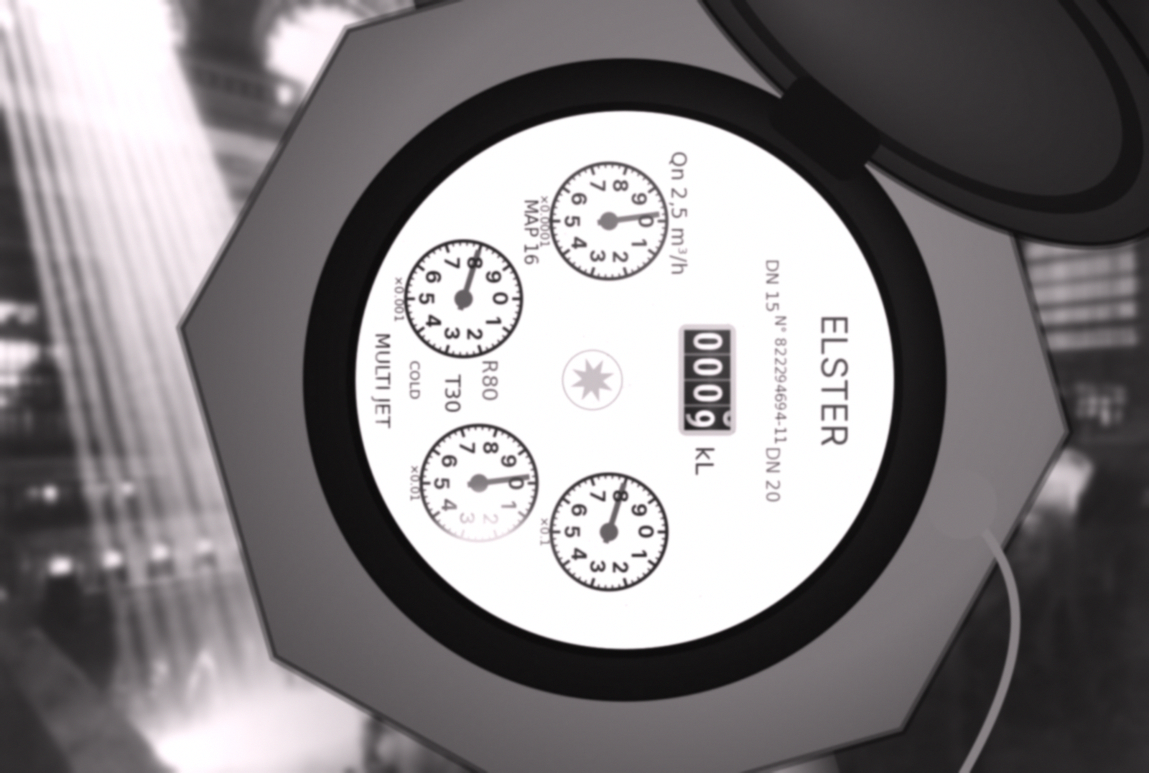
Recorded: 8.7979 kL
